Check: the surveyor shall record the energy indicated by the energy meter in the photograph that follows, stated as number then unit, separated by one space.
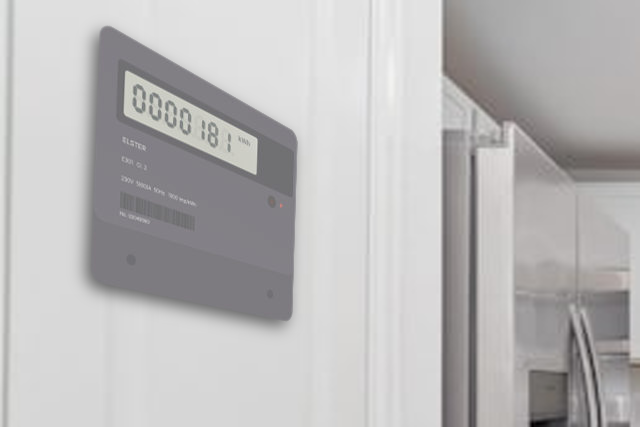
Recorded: 181 kWh
